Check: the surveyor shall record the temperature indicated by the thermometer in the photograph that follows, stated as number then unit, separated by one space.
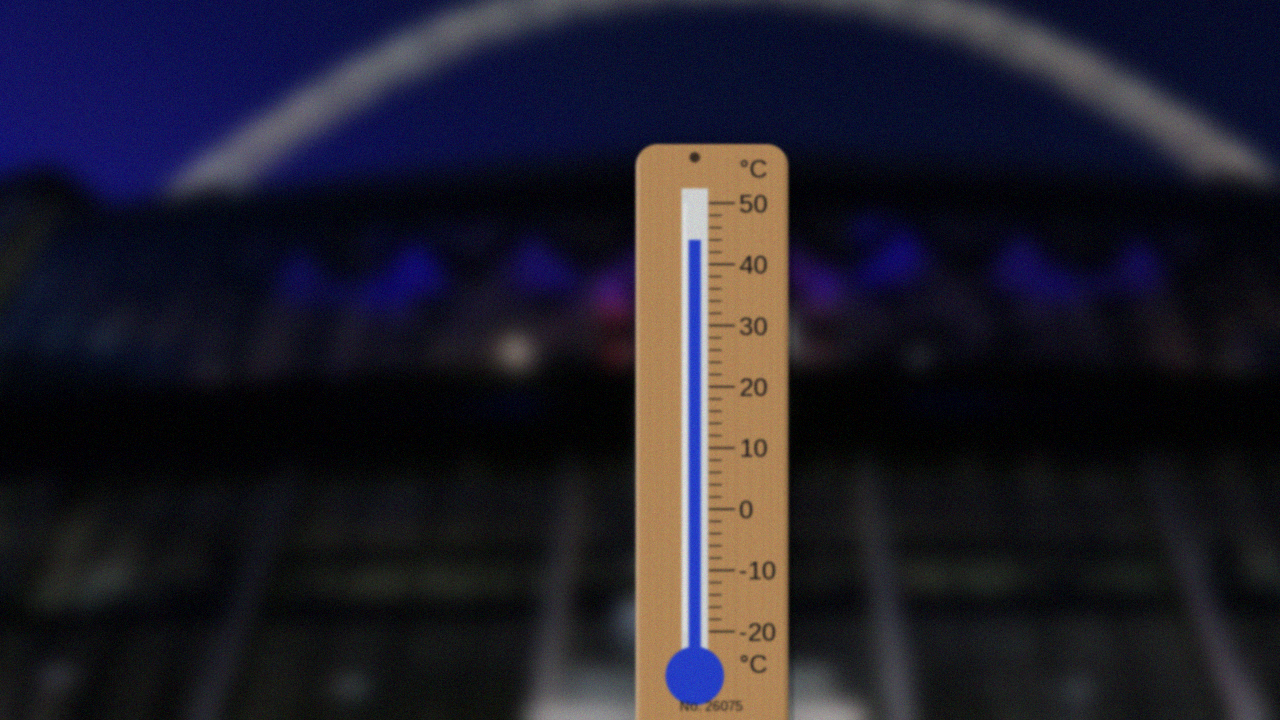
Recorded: 44 °C
